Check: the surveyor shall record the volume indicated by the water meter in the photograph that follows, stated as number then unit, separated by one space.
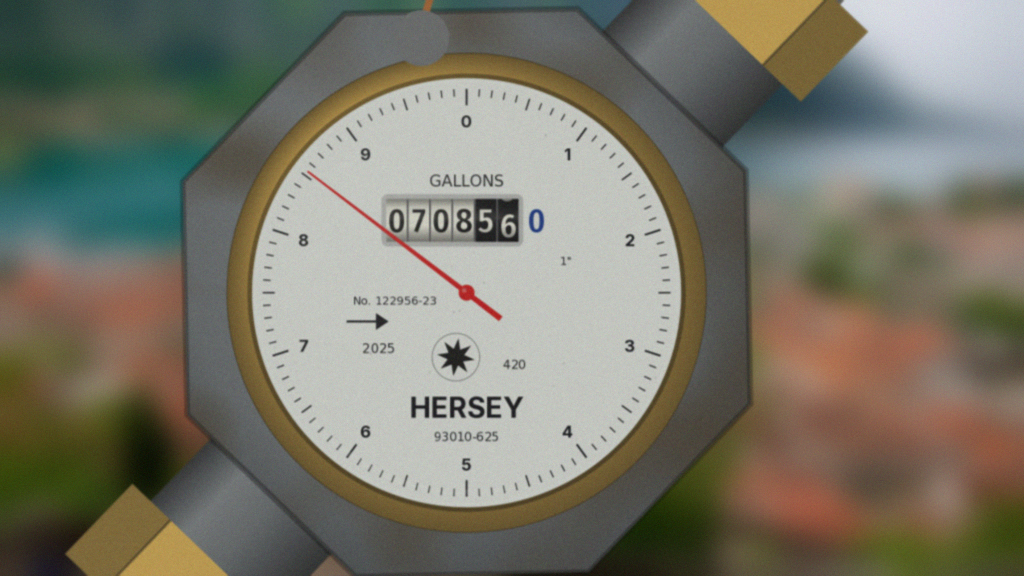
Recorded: 708558.5 gal
